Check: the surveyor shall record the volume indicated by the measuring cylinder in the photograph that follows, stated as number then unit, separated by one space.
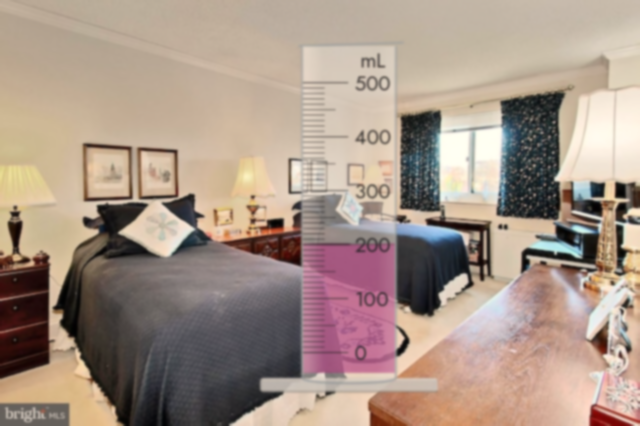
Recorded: 200 mL
